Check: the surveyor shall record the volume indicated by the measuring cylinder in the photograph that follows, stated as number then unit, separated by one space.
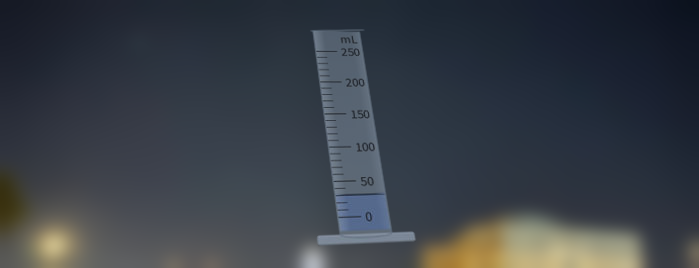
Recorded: 30 mL
